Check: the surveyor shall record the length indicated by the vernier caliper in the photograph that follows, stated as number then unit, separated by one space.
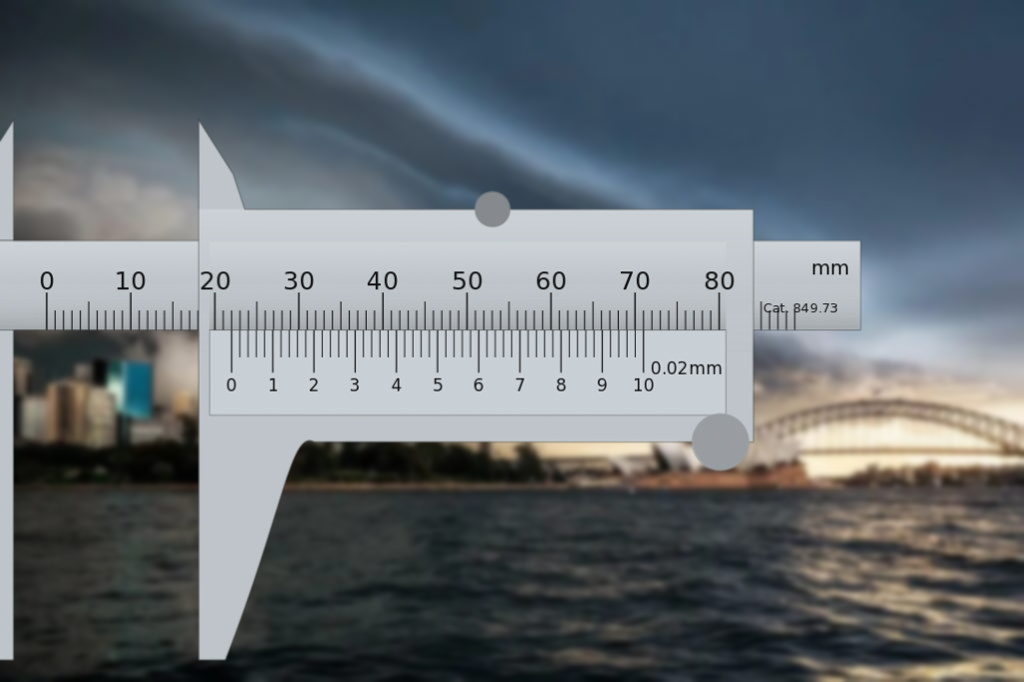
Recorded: 22.0 mm
